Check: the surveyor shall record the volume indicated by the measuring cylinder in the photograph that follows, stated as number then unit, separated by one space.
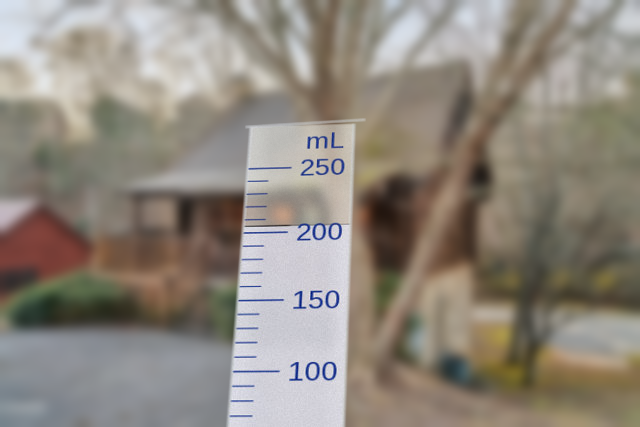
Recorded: 205 mL
